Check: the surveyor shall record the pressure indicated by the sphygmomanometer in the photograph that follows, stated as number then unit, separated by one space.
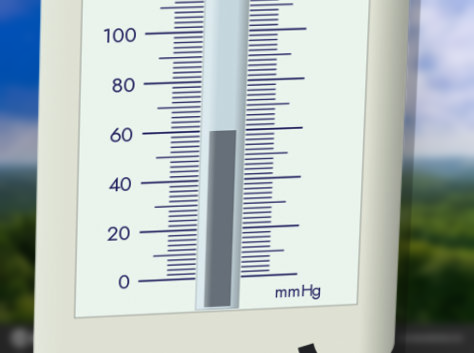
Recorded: 60 mmHg
